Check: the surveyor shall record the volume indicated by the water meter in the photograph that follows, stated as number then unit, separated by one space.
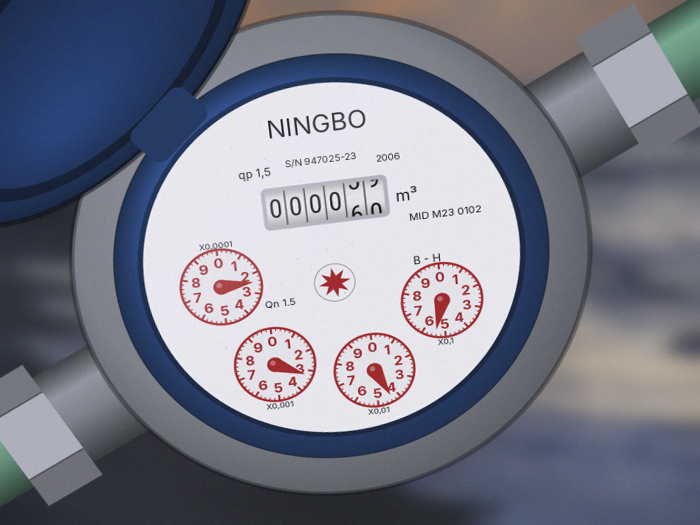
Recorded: 59.5432 m³
